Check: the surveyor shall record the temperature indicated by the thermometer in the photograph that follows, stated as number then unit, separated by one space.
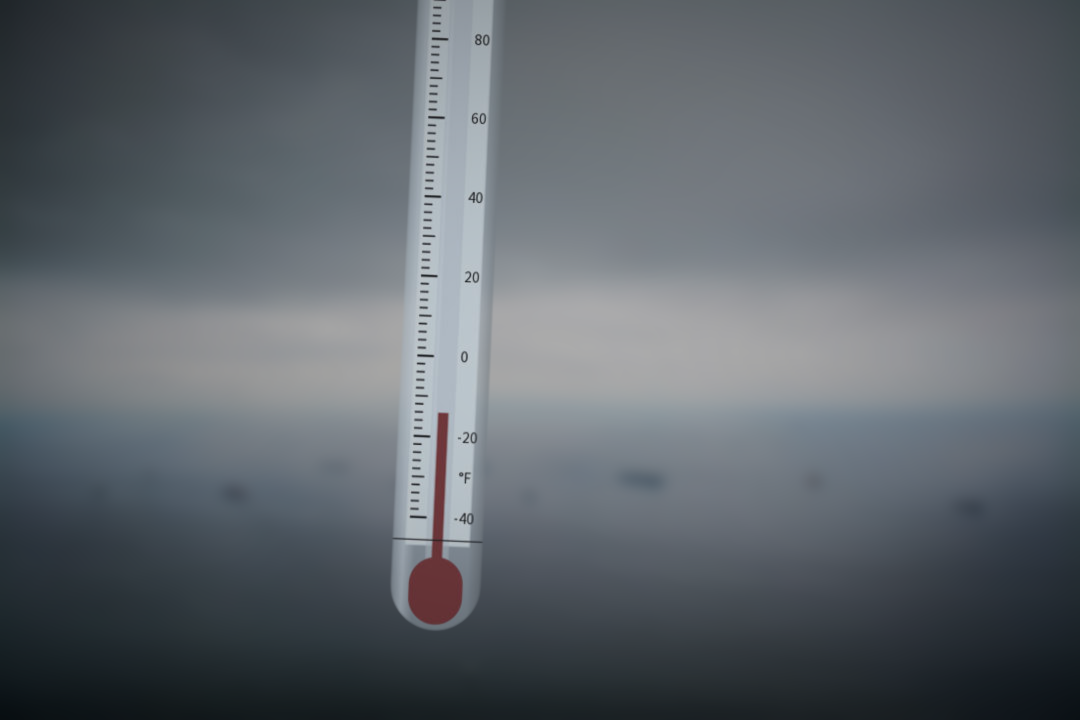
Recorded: -14 °F
